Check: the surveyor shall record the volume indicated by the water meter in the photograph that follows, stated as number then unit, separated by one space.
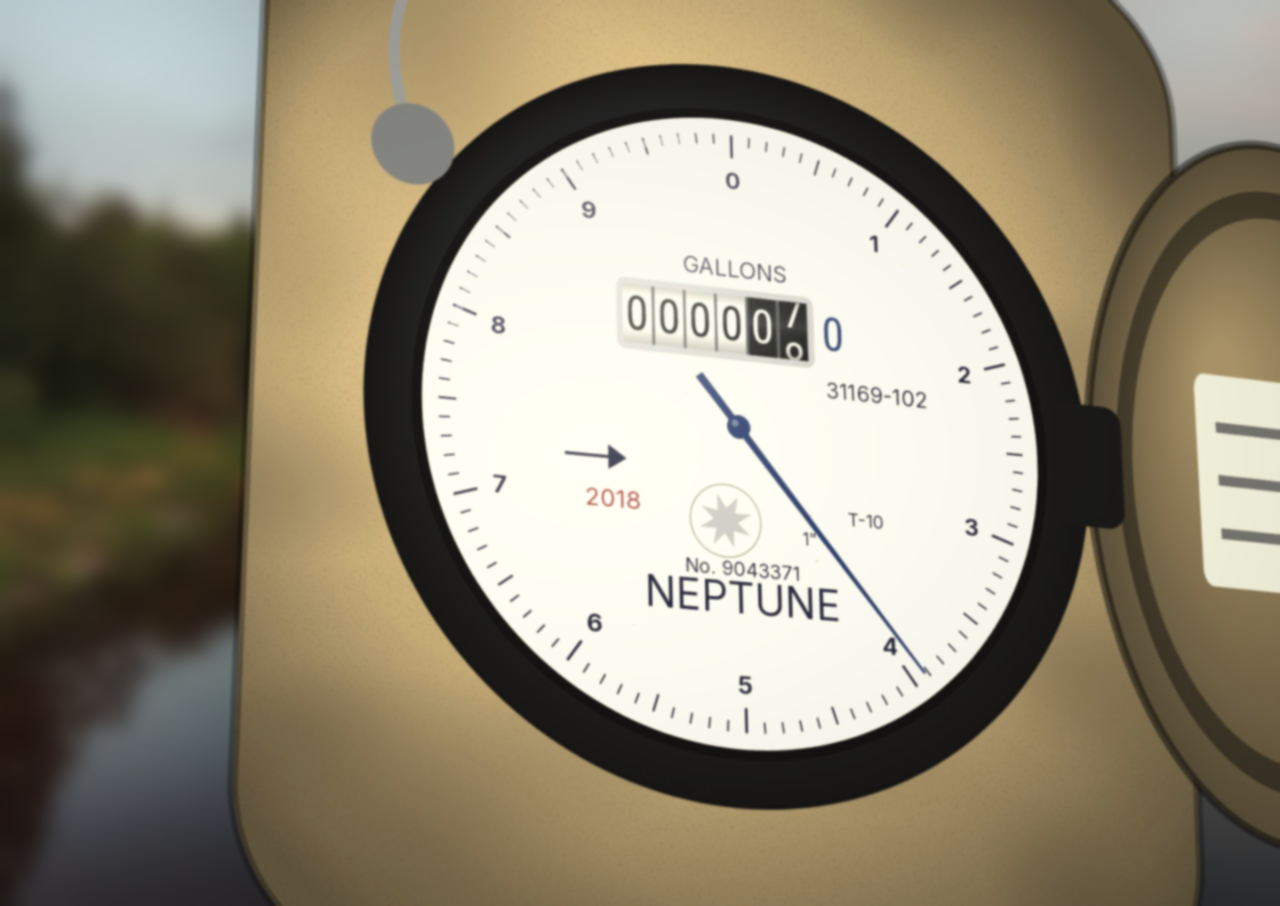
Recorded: 73.9 gal
